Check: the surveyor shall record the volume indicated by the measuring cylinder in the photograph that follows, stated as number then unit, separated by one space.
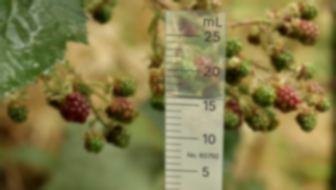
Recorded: 16 mL
